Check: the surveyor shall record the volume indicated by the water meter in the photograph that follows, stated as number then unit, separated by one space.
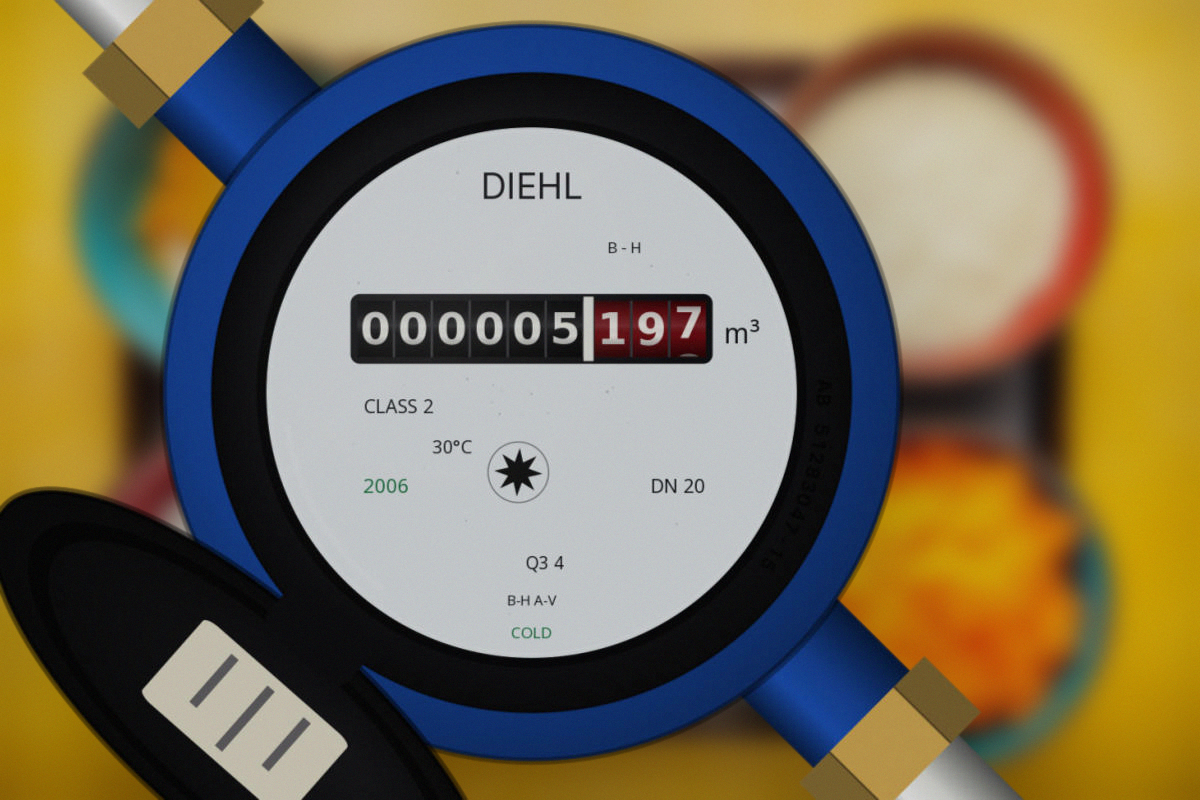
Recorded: 5.197 m³
